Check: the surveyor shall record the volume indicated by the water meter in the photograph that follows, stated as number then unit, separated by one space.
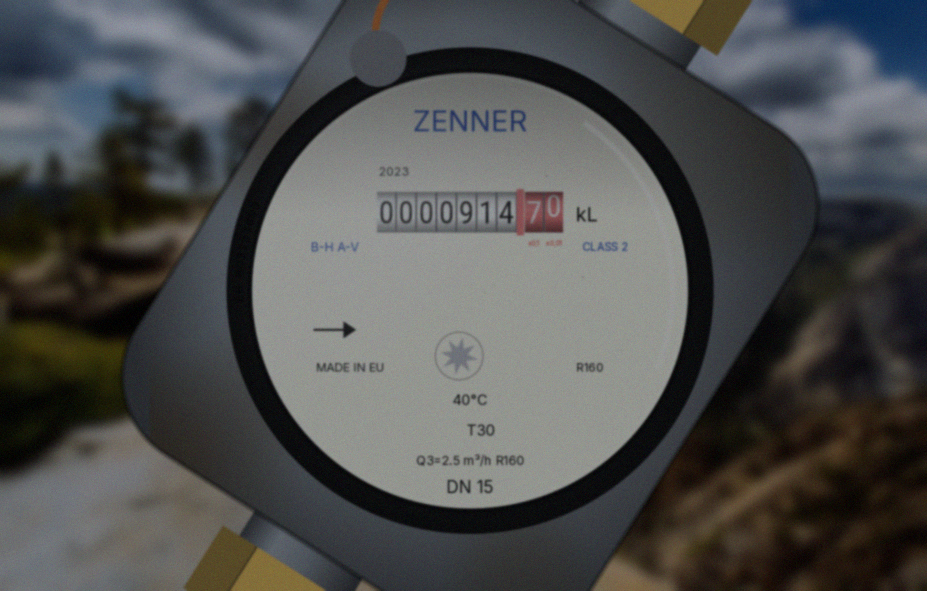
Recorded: 914.70 kL
